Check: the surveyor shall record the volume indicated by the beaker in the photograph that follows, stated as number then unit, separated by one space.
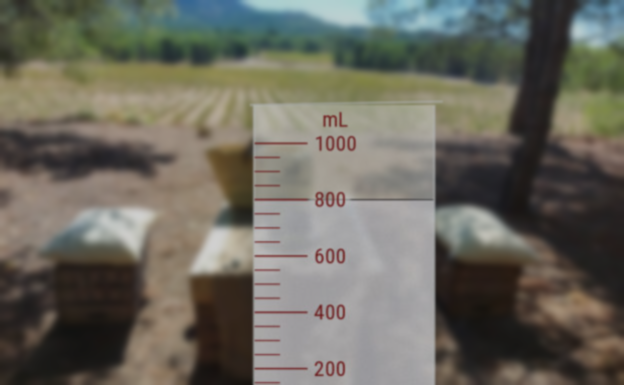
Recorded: 800 mL
